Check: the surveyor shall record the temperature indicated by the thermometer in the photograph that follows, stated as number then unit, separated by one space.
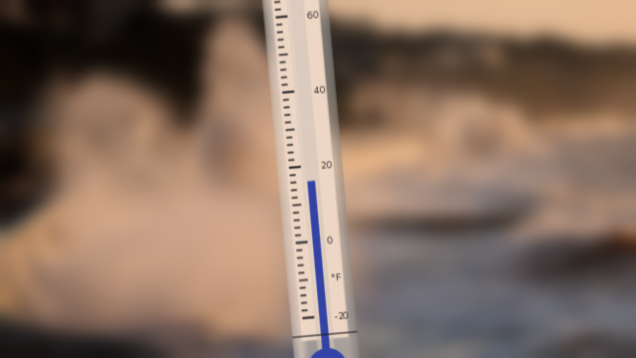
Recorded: 16 °F
